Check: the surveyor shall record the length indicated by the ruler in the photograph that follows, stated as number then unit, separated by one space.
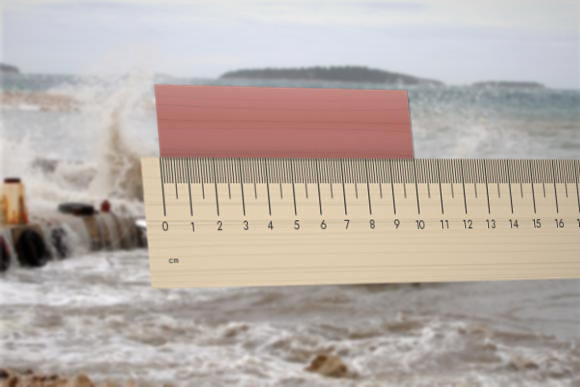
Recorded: 10 cm
